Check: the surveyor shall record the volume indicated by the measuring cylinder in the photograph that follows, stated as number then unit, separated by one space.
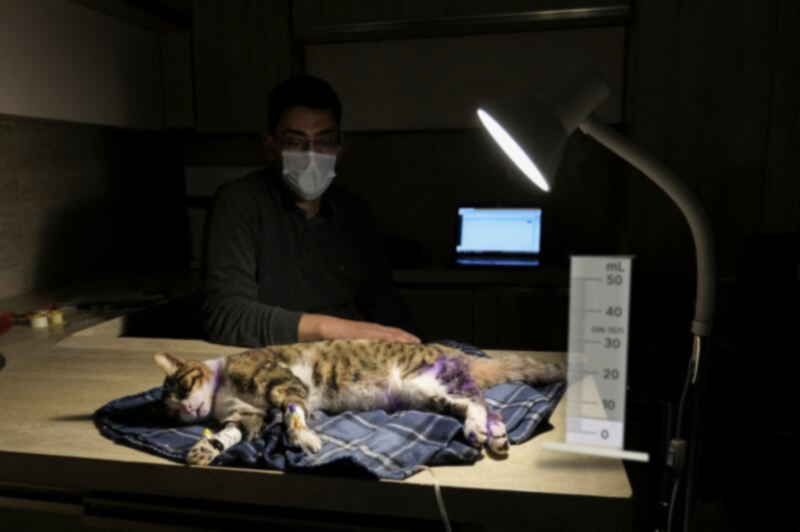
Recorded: 5 mL
